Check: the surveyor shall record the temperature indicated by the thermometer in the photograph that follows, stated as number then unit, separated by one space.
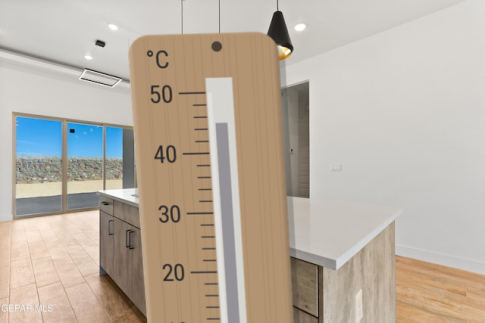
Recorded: 45 °C
